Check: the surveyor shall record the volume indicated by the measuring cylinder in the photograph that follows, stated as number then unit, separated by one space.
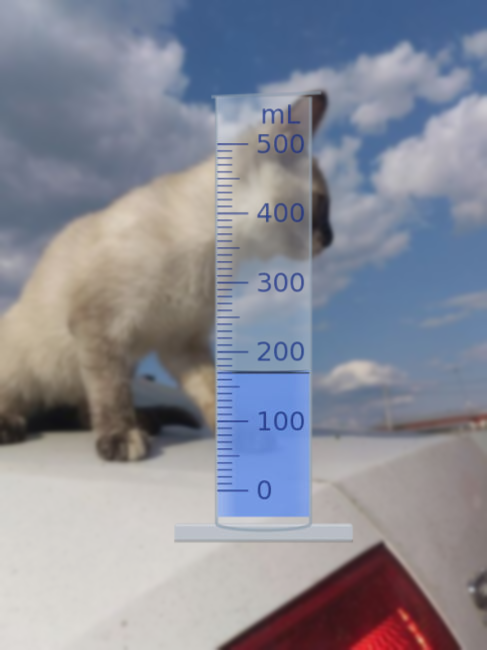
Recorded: 170 mL
